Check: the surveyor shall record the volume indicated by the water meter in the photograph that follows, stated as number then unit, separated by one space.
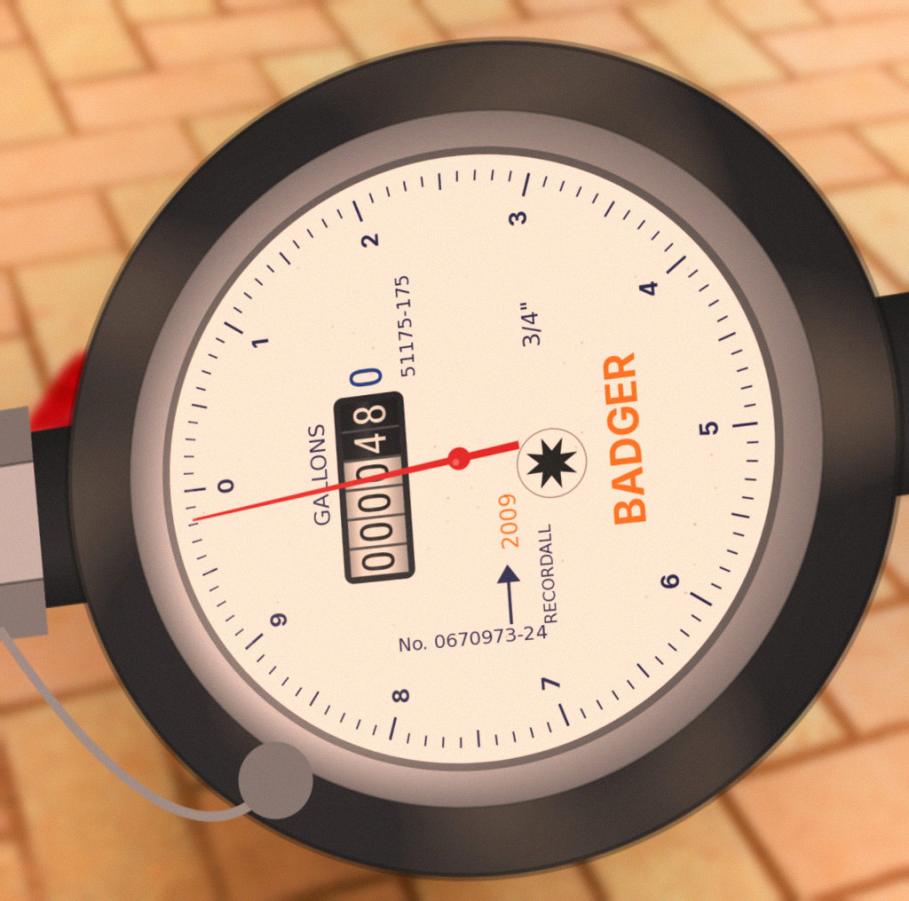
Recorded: 479.8 gal
